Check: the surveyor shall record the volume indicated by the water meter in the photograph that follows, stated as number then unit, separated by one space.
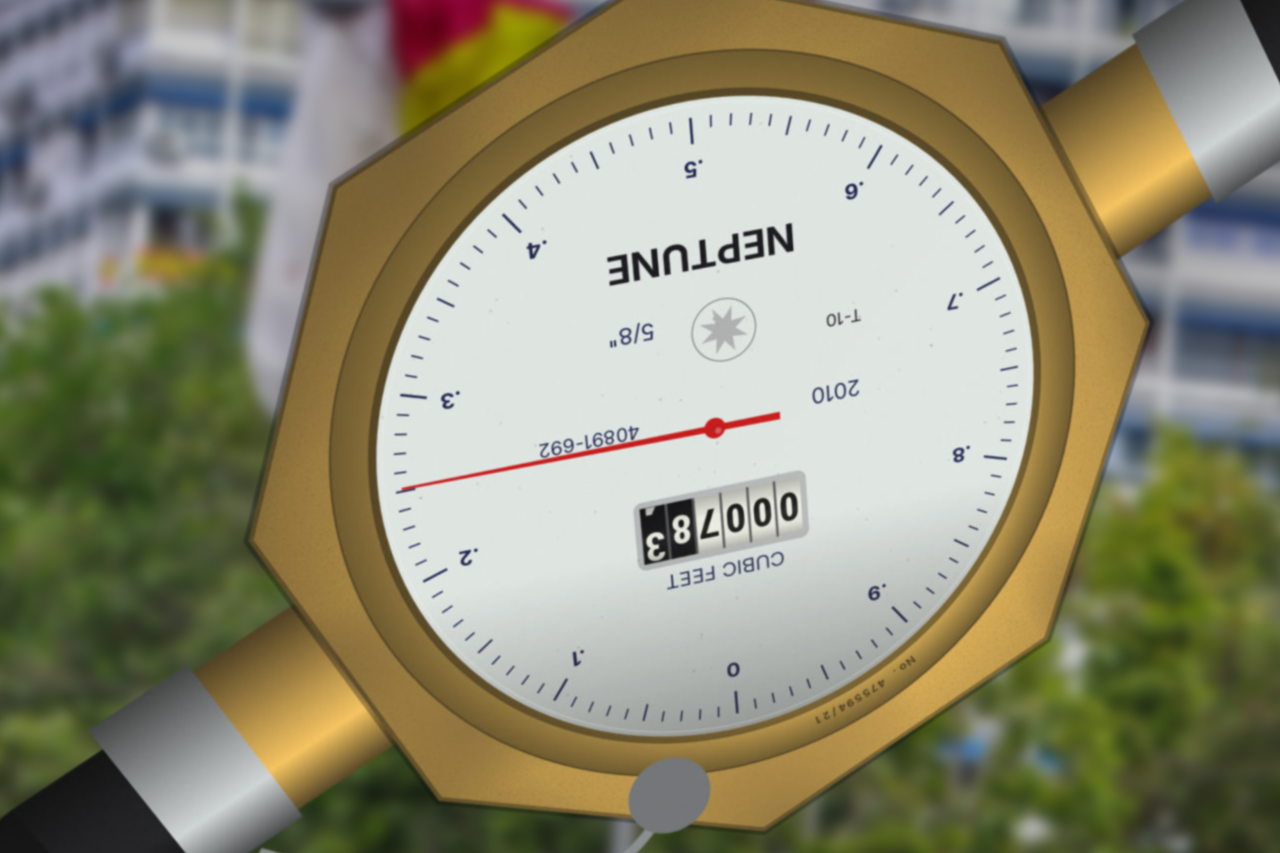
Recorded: 783.25 ft³
